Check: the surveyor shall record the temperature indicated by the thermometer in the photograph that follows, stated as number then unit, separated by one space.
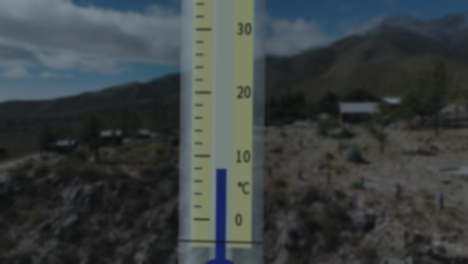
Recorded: 8 °C
